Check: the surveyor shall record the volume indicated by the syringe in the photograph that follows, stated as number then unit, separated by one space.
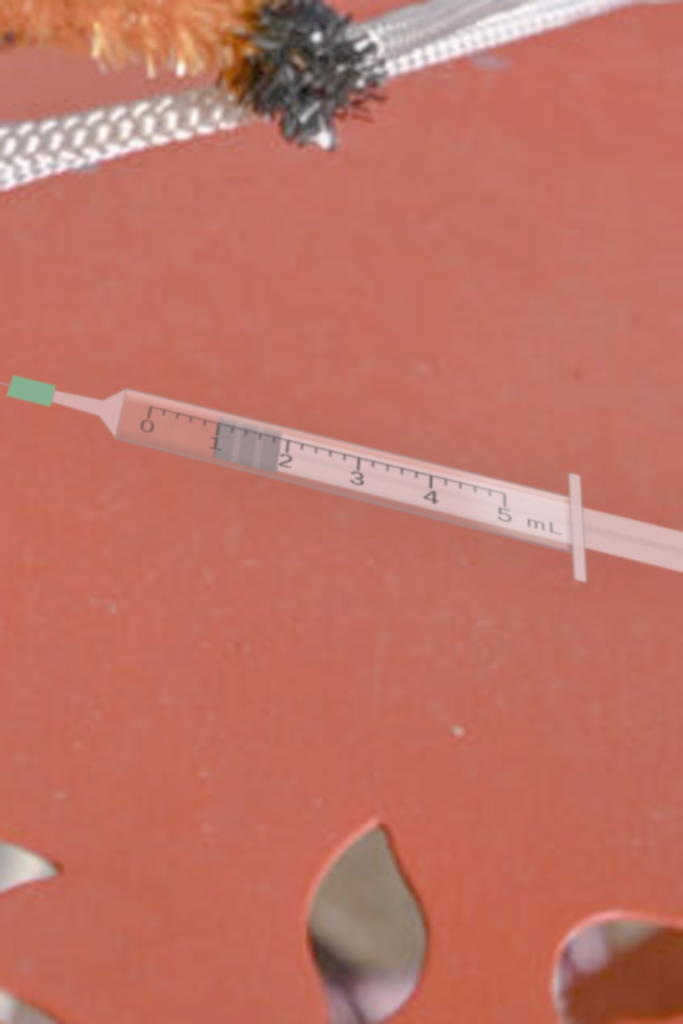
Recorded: 1 mL
